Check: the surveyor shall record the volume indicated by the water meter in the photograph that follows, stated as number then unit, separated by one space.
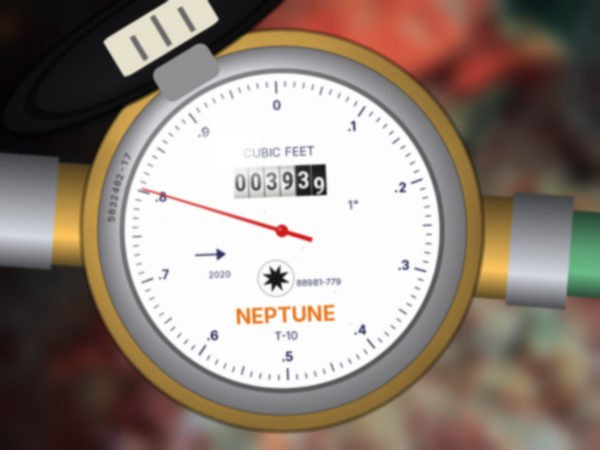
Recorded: 3938.80 ft³
